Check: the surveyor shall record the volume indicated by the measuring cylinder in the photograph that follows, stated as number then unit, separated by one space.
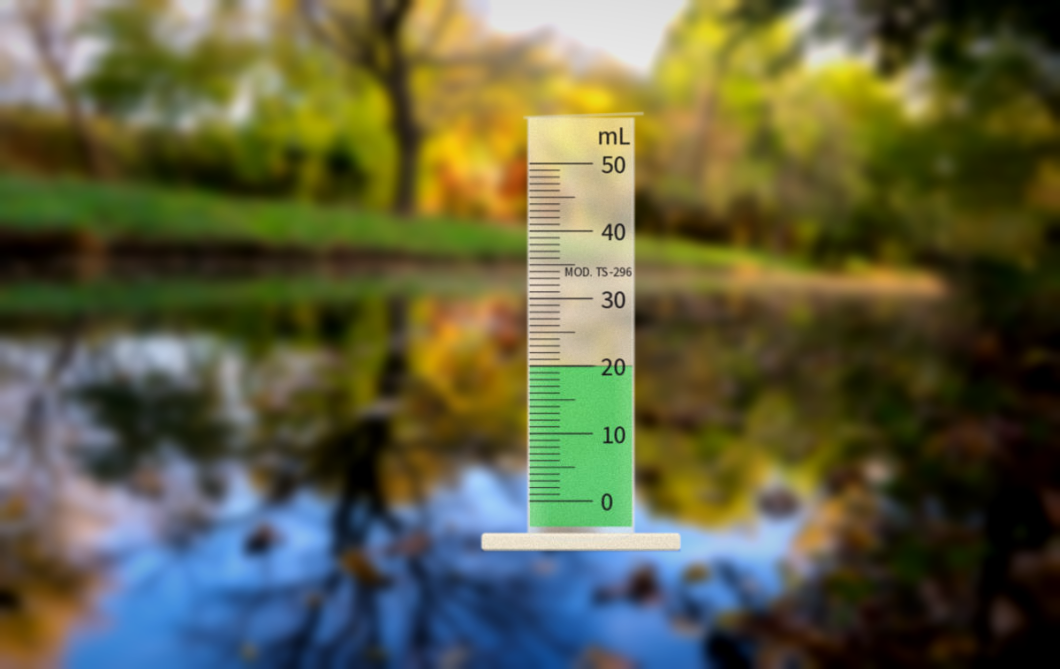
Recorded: 20 mL
